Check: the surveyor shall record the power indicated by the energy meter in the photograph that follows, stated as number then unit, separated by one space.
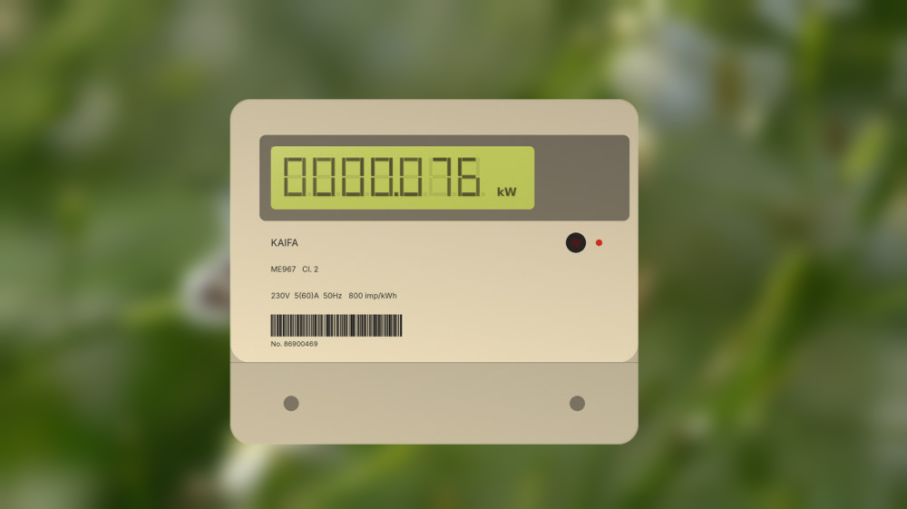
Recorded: 0.076 kW
